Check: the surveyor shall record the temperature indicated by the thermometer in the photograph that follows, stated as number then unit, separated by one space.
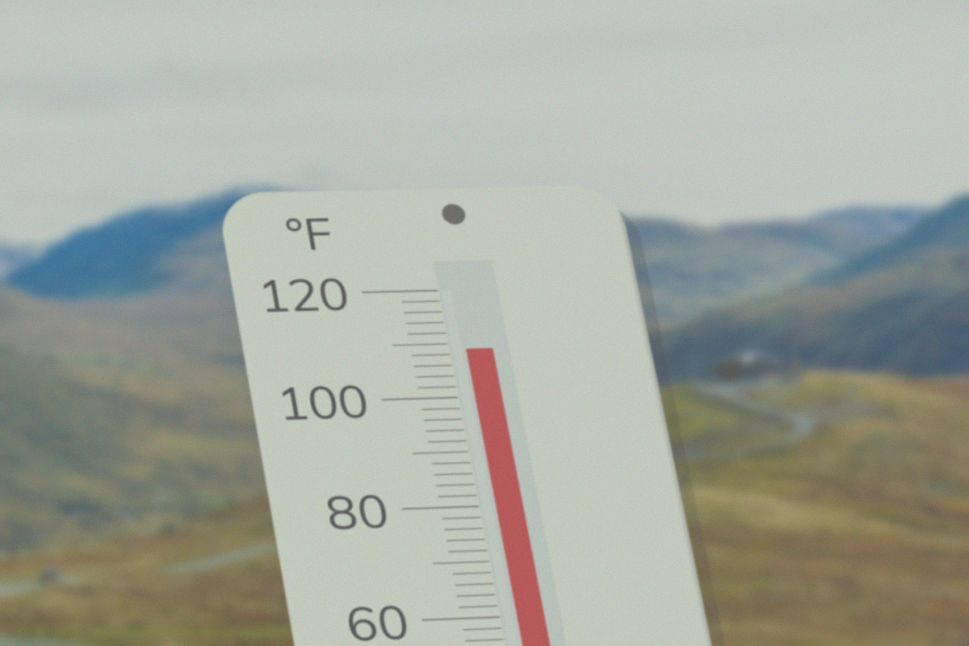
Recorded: 109 °F
